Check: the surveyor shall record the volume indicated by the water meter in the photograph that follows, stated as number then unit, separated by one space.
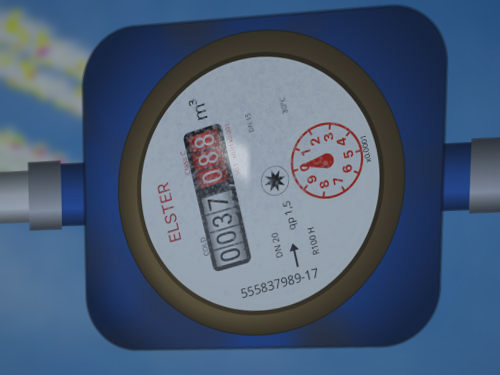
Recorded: 37.0880 m³
